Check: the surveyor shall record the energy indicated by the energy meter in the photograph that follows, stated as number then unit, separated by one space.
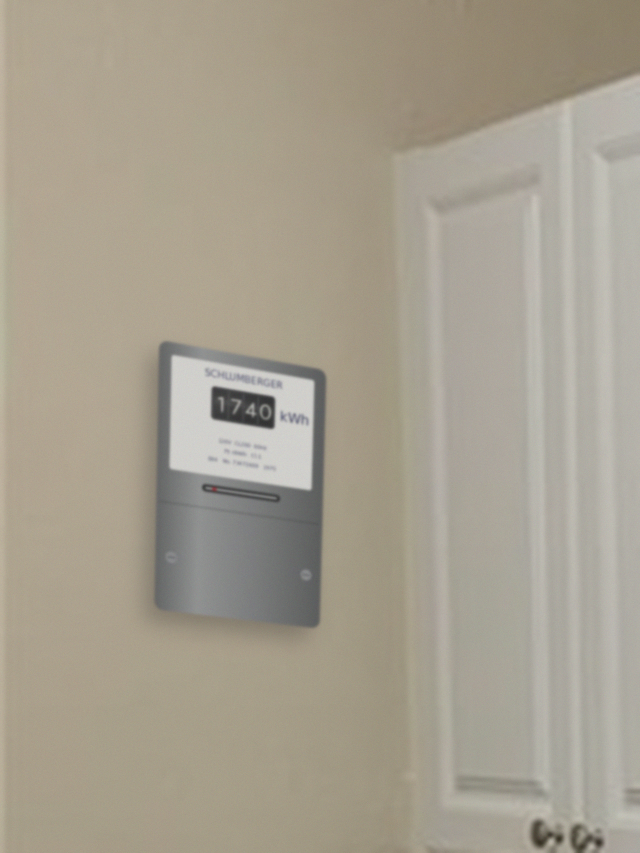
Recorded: 1740 kWh
